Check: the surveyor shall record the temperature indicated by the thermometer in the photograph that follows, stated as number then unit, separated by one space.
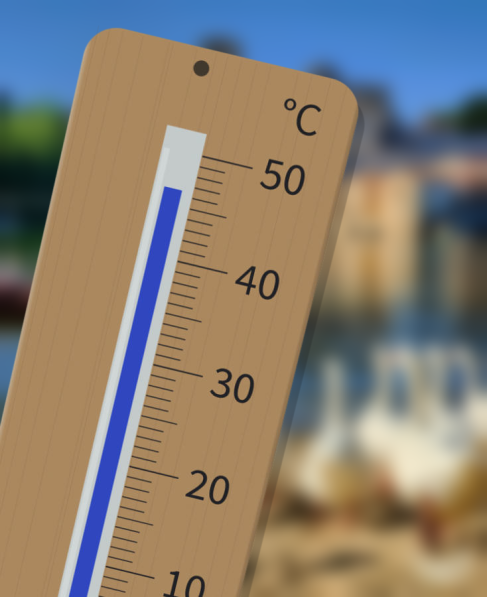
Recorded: 46.5 °C
